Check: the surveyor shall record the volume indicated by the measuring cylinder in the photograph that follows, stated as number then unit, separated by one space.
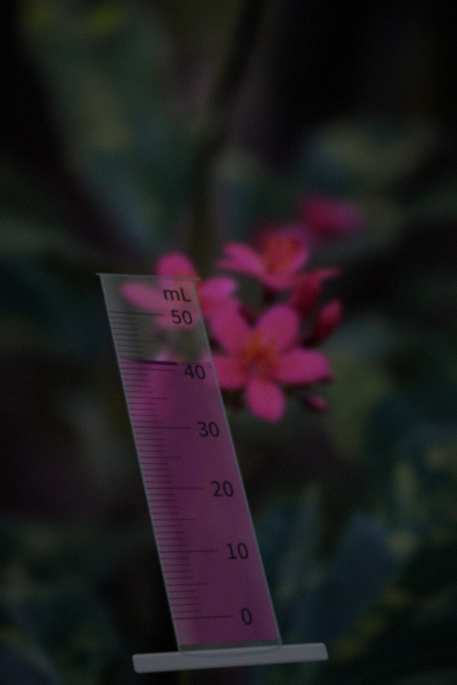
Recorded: 41 mL
